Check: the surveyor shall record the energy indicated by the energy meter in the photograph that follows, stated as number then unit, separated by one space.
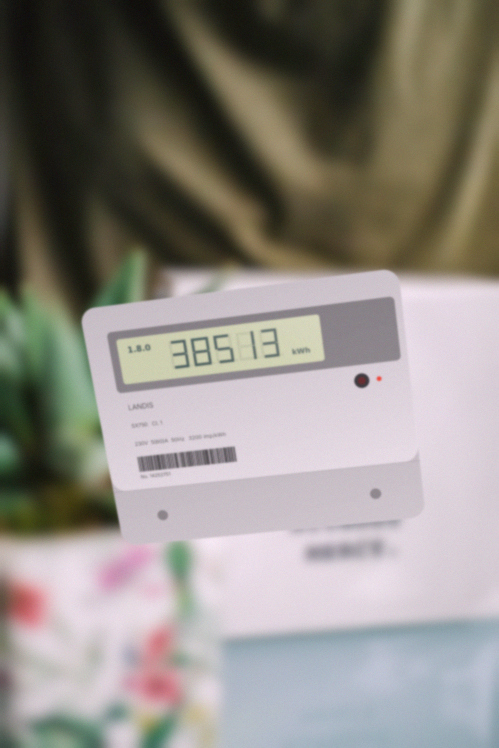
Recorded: 38513 kWh
